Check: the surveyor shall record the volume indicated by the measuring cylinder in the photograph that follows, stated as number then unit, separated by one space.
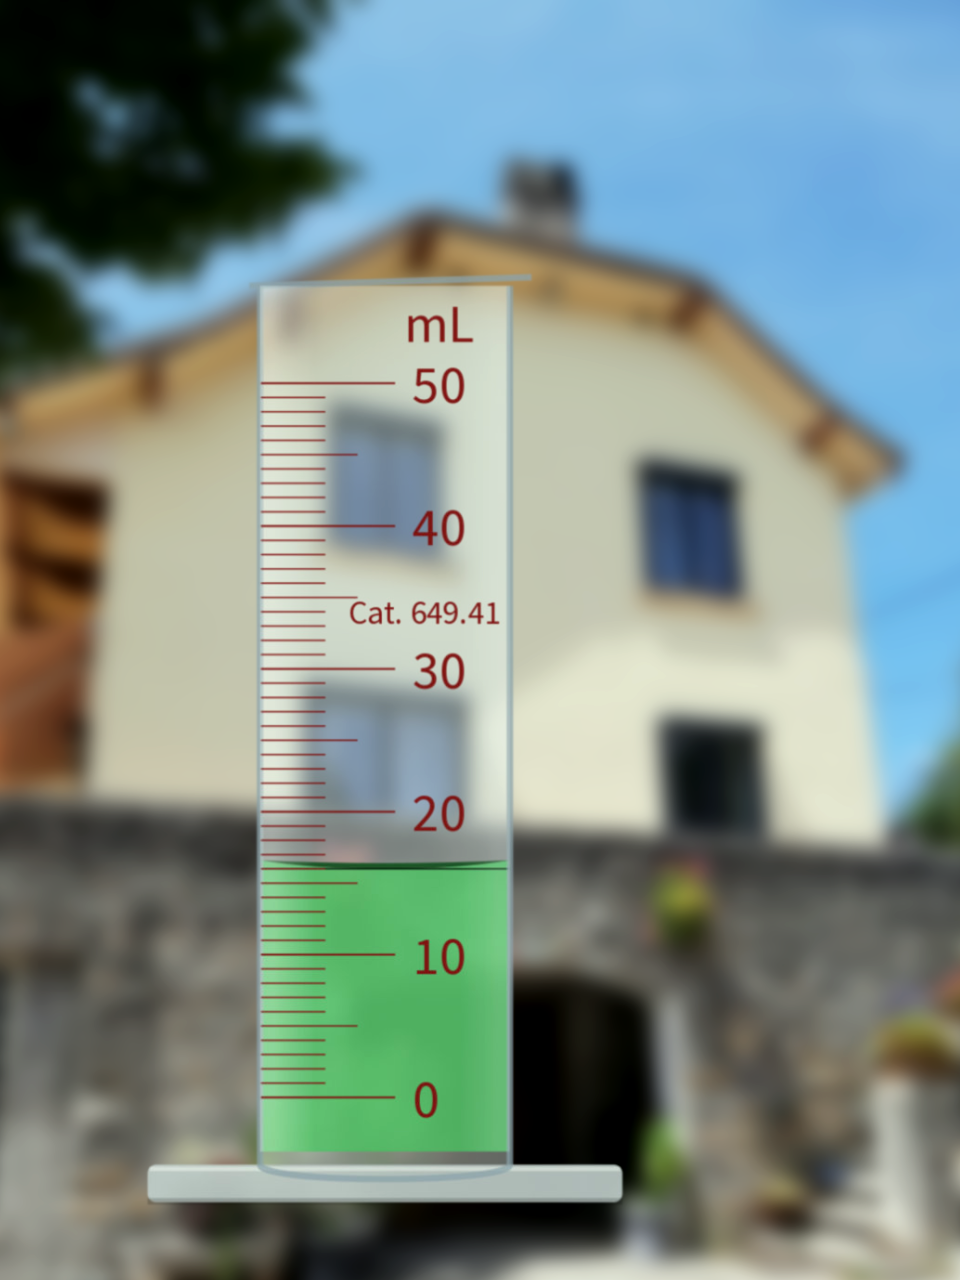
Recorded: 16 mL
